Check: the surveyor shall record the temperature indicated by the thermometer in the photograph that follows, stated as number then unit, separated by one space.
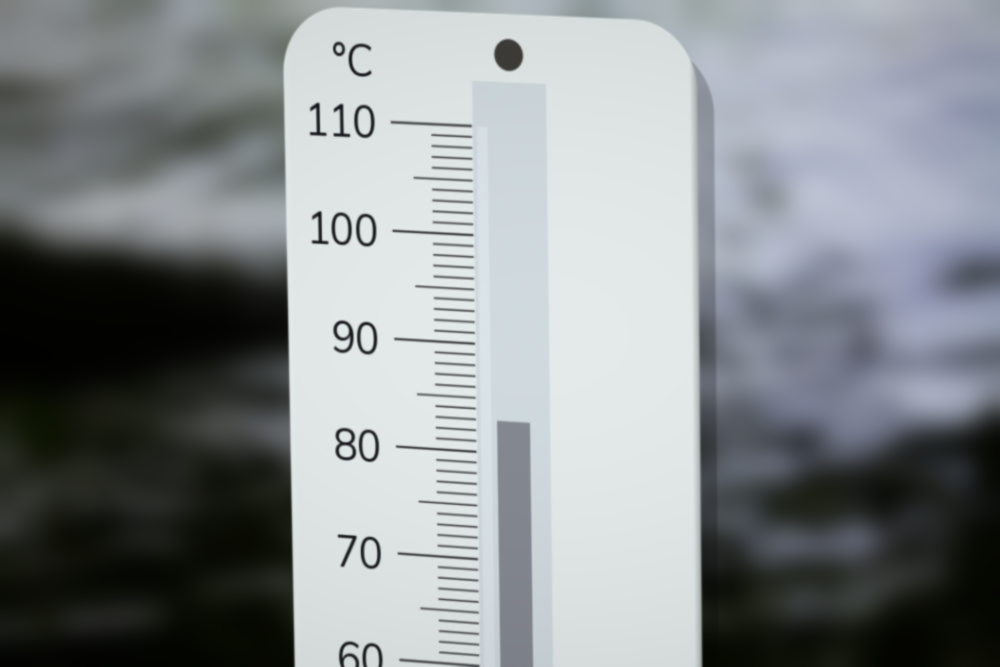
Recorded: 83 °C
